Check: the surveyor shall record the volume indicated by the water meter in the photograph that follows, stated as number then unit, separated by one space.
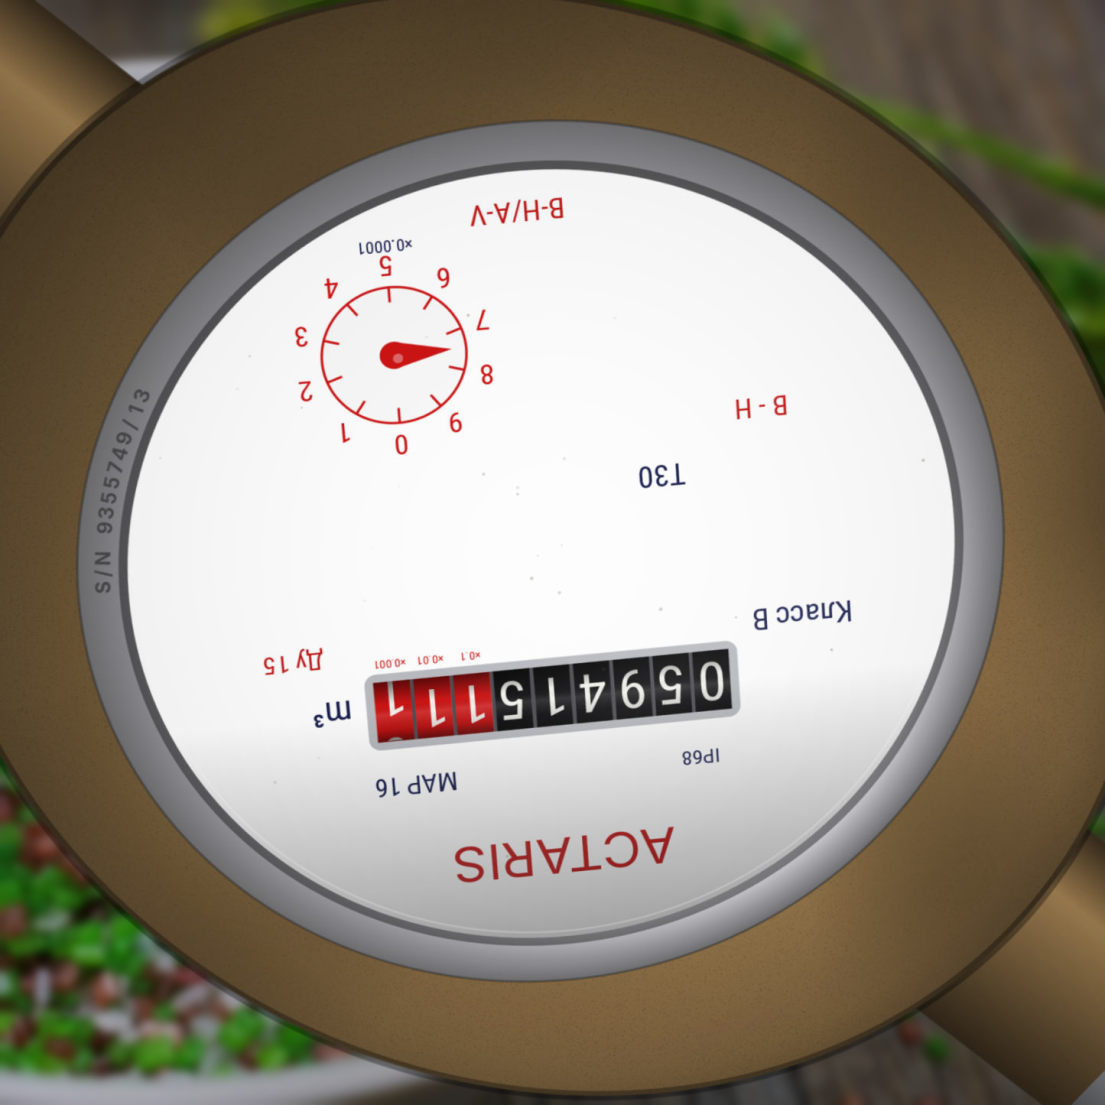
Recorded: 59415.1107 m³
